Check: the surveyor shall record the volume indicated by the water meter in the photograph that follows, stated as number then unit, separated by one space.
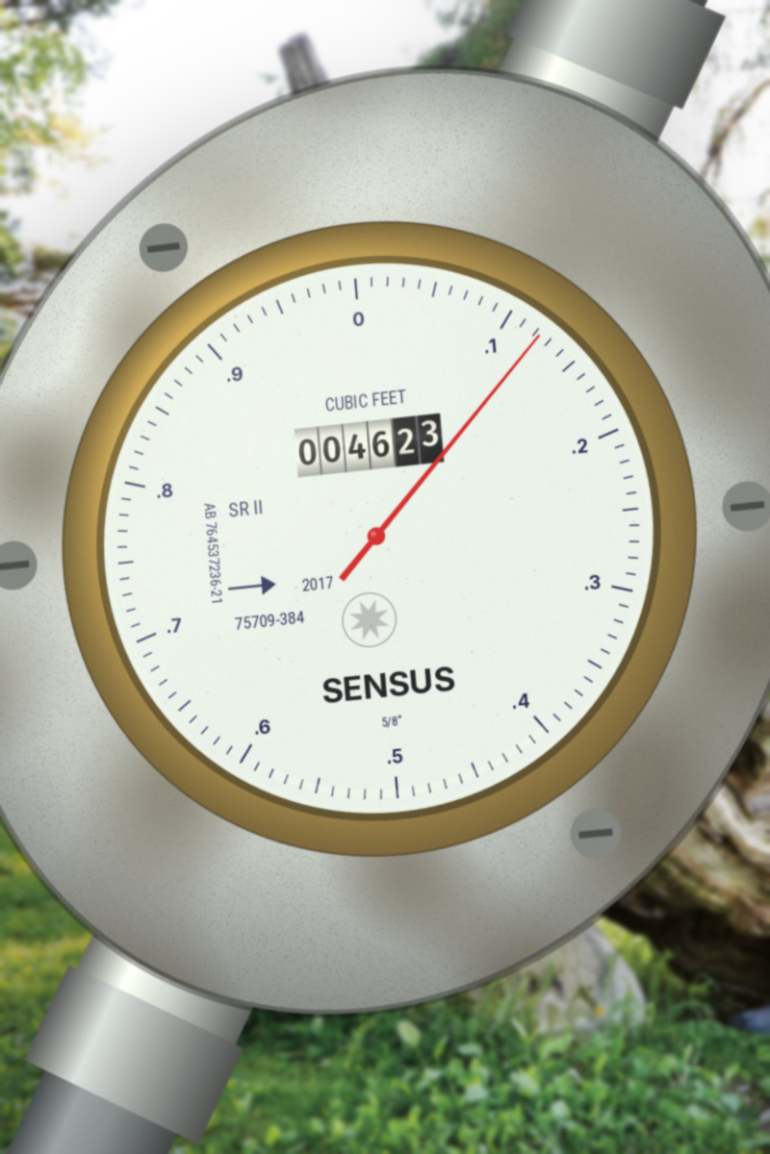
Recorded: 4623.12 ft³
